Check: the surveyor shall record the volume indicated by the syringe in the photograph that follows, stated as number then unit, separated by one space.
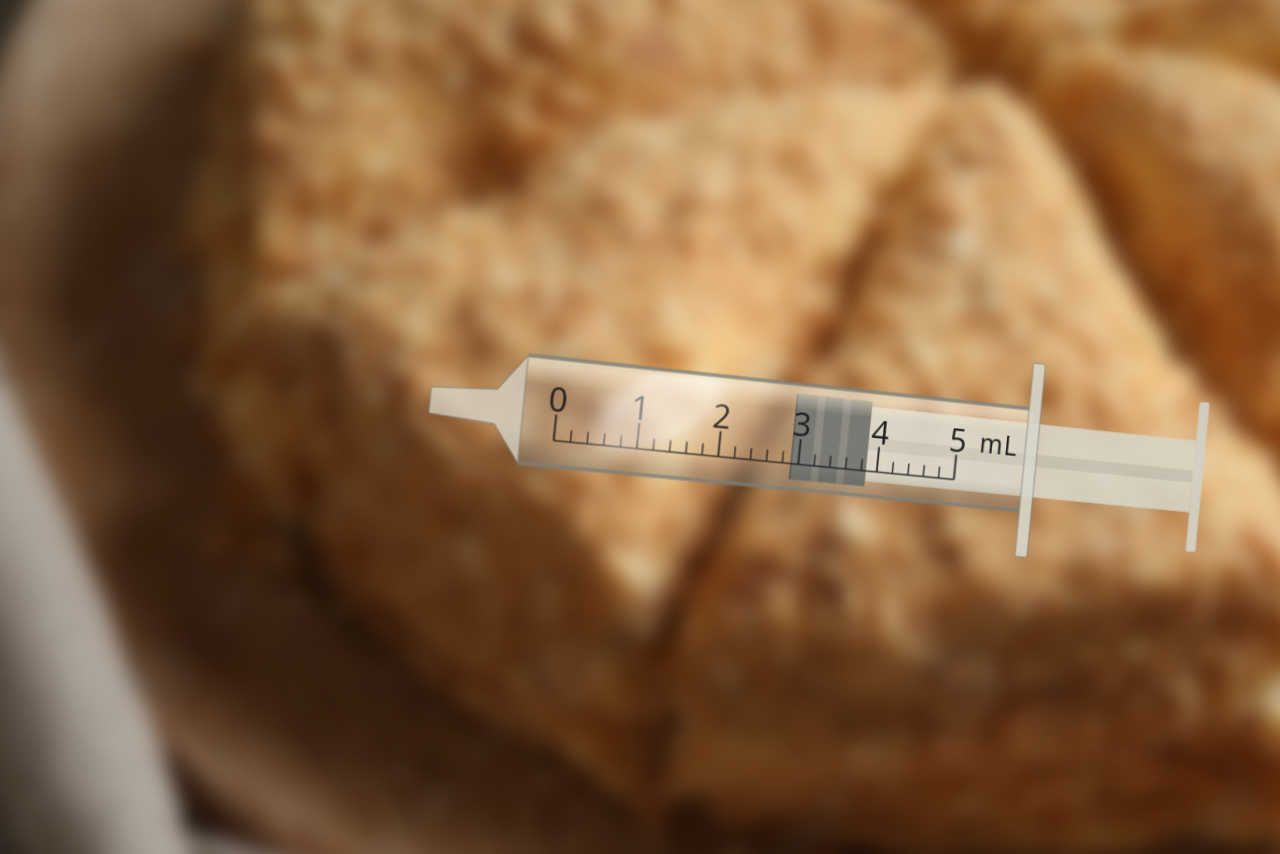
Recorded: 2.9 mL
